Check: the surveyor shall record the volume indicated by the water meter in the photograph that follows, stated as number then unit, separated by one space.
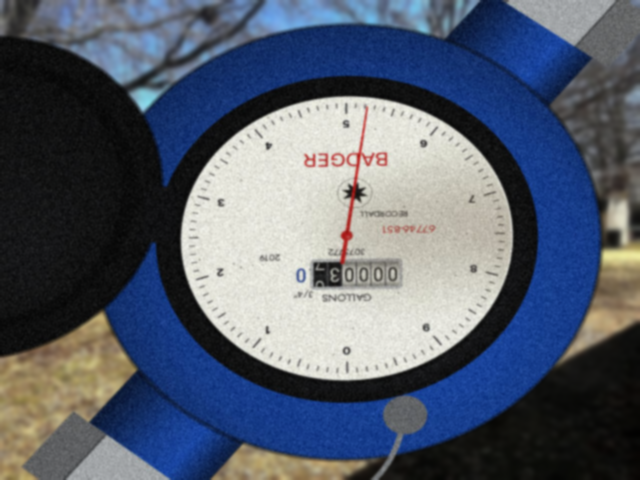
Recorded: 365.2 gal
